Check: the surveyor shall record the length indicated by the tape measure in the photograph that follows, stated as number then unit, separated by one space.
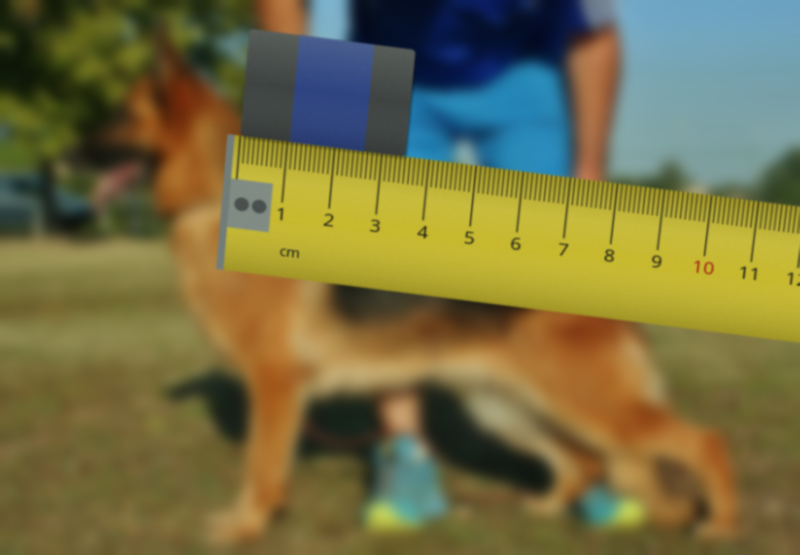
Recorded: 3.5 cm
